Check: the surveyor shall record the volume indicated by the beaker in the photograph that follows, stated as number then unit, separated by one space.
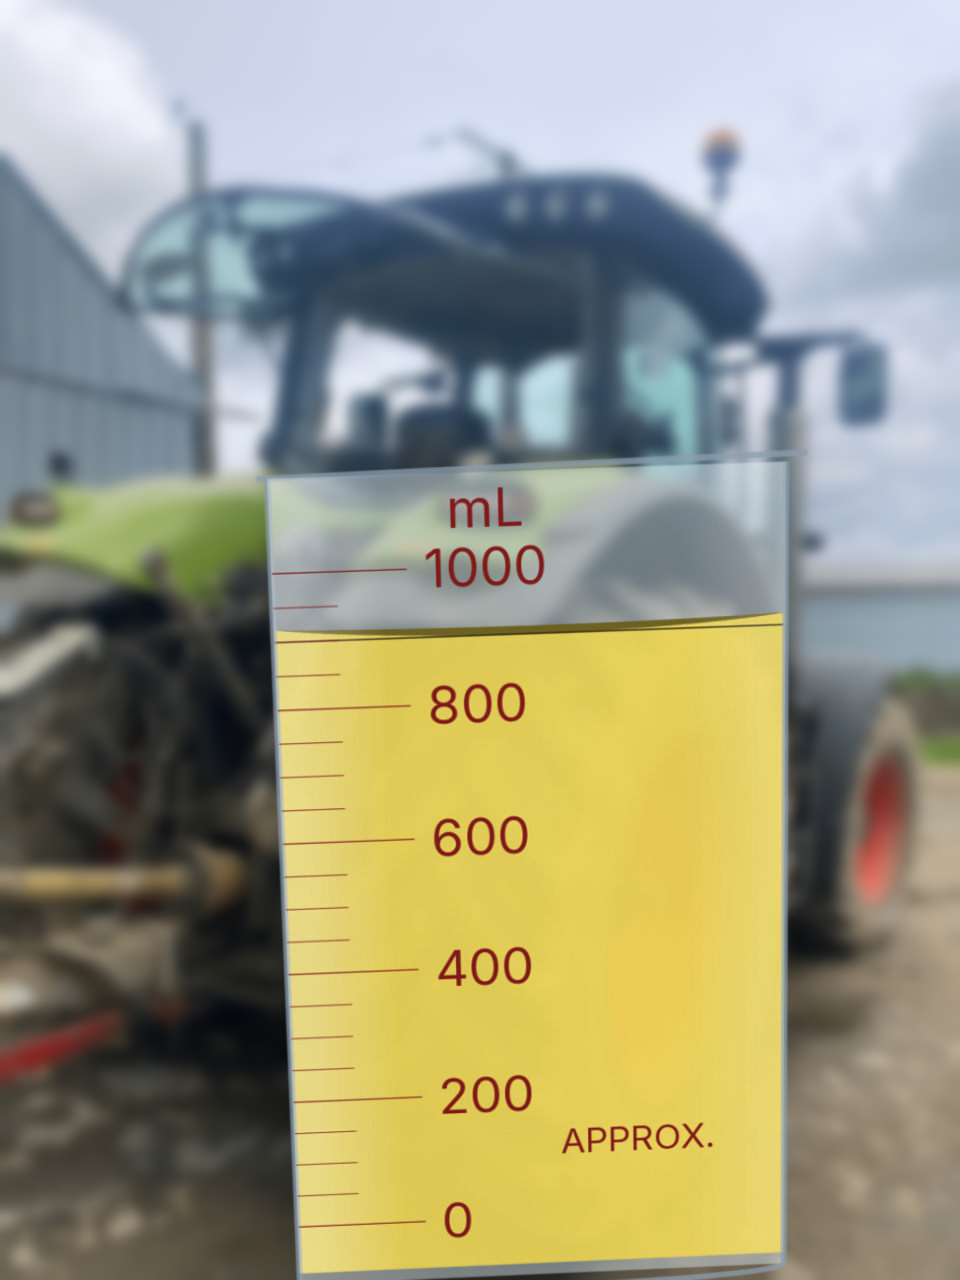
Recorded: 900 mL
